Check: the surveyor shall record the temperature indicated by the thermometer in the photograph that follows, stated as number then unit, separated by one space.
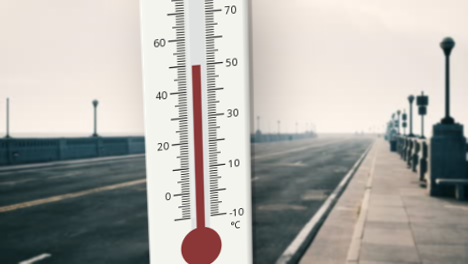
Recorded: 50 °C
